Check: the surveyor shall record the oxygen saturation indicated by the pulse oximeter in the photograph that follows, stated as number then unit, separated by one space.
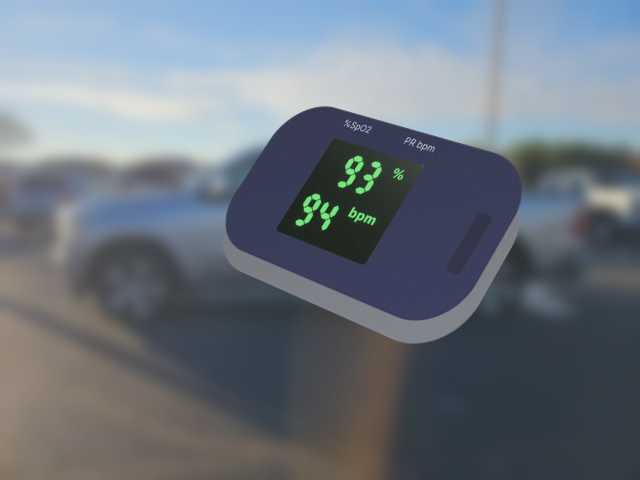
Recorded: 93 %
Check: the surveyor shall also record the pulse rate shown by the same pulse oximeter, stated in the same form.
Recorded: 94 bpm
